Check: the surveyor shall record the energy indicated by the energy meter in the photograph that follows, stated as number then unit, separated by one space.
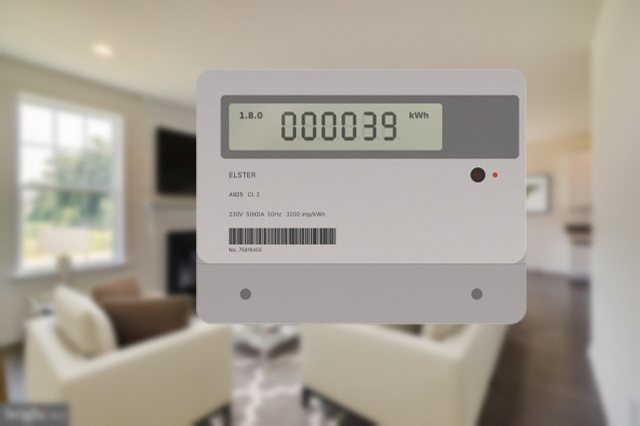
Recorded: 39 kWh
